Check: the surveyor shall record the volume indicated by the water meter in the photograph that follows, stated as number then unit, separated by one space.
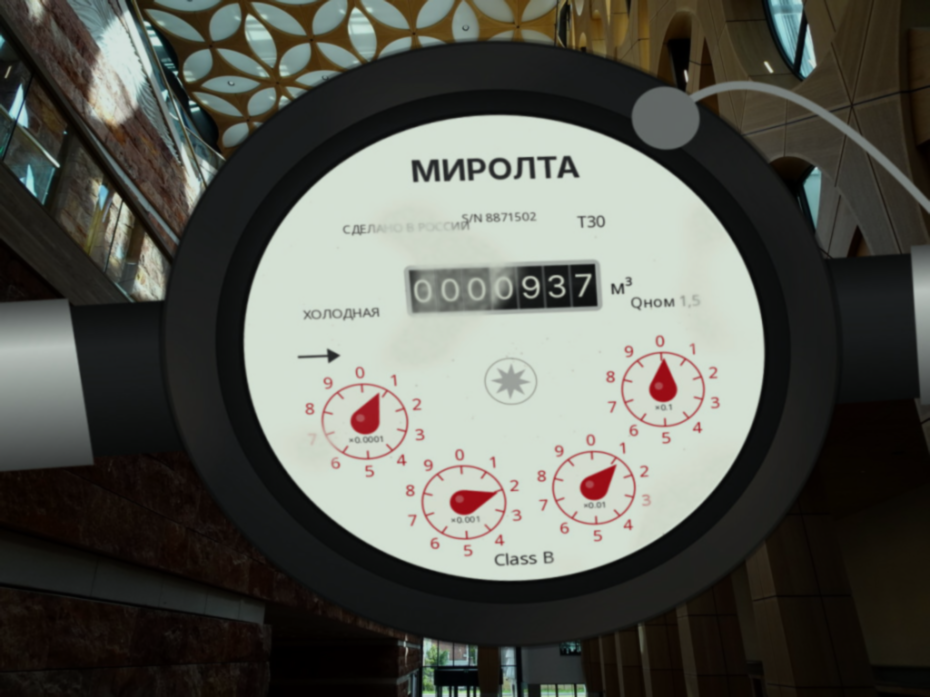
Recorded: 937.0120 m³
